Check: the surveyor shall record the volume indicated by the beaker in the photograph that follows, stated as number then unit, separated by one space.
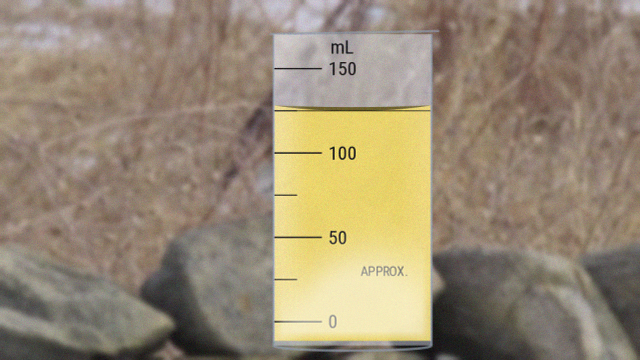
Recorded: 125 mL
